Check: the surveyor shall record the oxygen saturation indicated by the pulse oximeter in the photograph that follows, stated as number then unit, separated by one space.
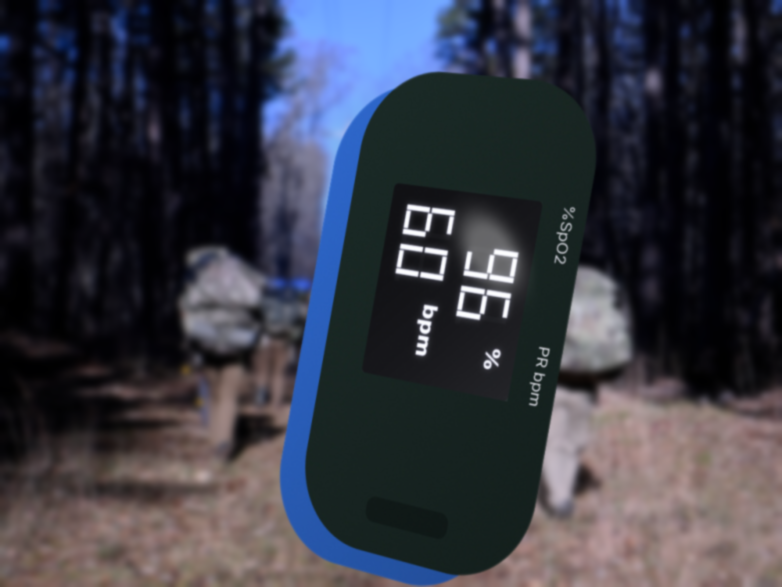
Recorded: 96 %
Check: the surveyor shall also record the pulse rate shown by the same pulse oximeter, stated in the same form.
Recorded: 60 bpm
